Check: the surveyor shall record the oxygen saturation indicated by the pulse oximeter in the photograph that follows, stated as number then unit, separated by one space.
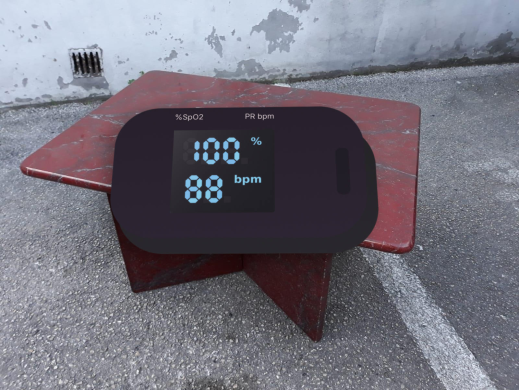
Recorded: 100 %
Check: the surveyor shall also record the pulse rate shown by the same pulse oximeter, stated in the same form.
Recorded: 88 bpm
